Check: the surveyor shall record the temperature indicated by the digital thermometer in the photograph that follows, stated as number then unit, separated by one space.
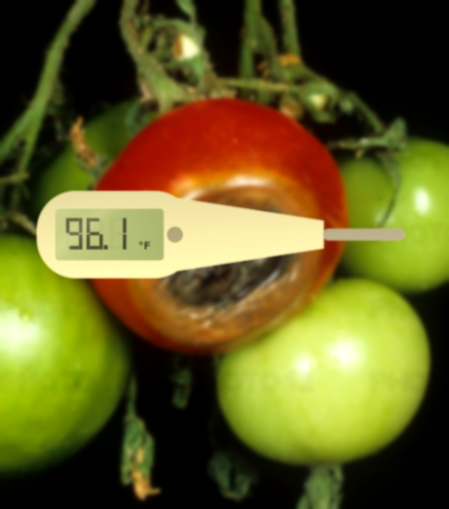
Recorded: 96.1 °F
